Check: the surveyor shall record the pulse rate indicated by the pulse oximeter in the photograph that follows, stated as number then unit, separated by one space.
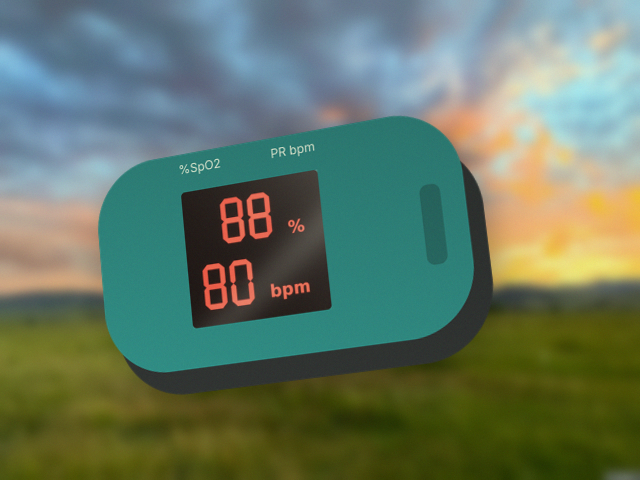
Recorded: 80 bpm
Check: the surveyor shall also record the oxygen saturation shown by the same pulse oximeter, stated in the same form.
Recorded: 88 %
